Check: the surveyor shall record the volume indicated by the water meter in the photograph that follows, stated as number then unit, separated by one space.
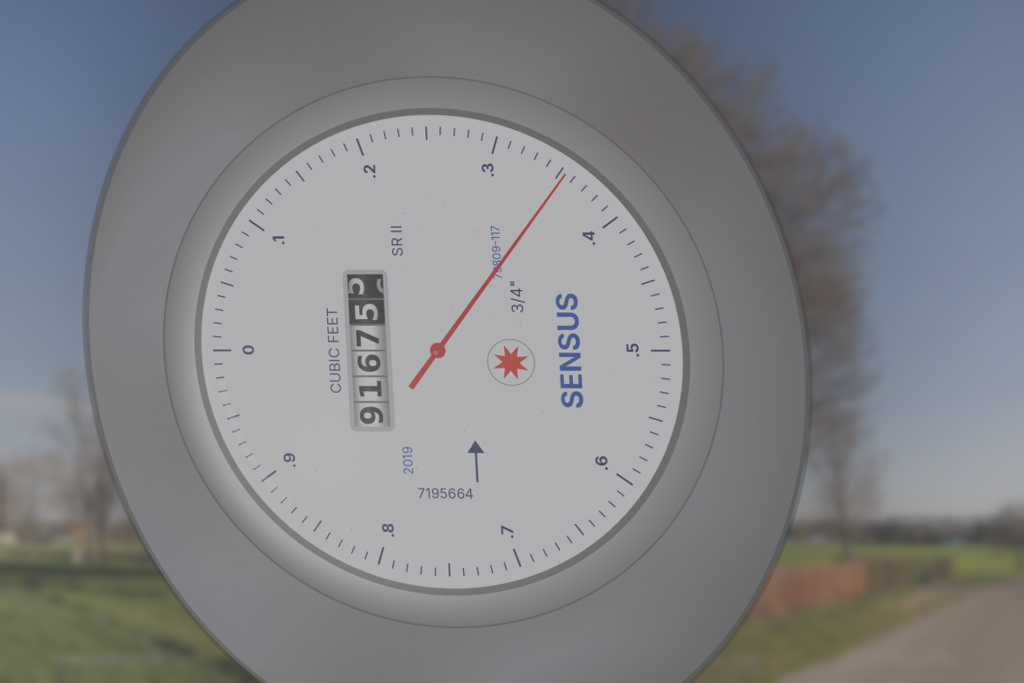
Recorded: 916755.35 ft³
